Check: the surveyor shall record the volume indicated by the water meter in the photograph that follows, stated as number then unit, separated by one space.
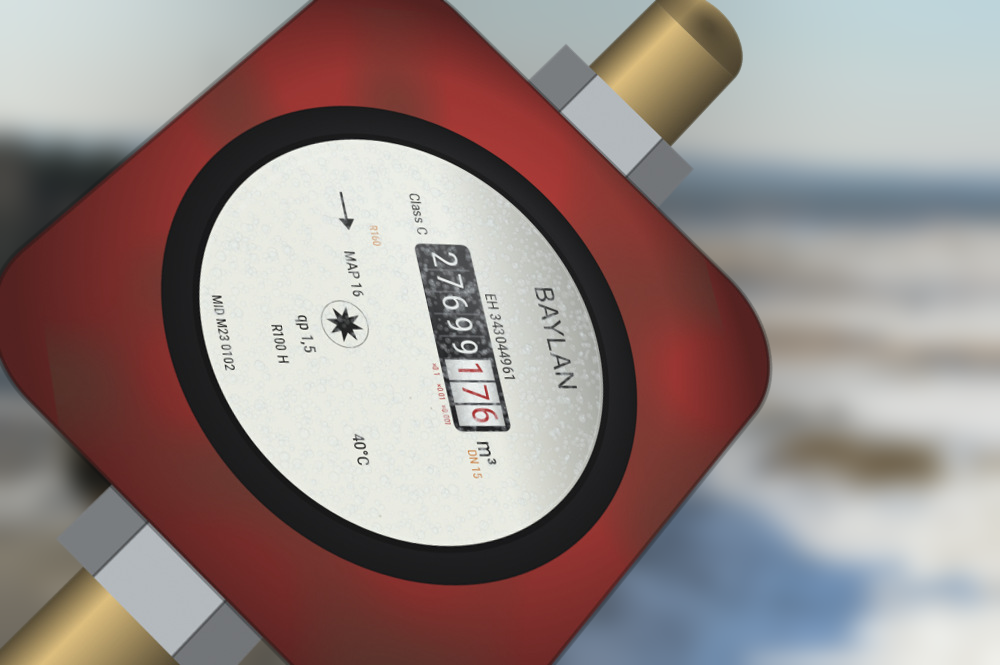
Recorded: 27699.176 m³
